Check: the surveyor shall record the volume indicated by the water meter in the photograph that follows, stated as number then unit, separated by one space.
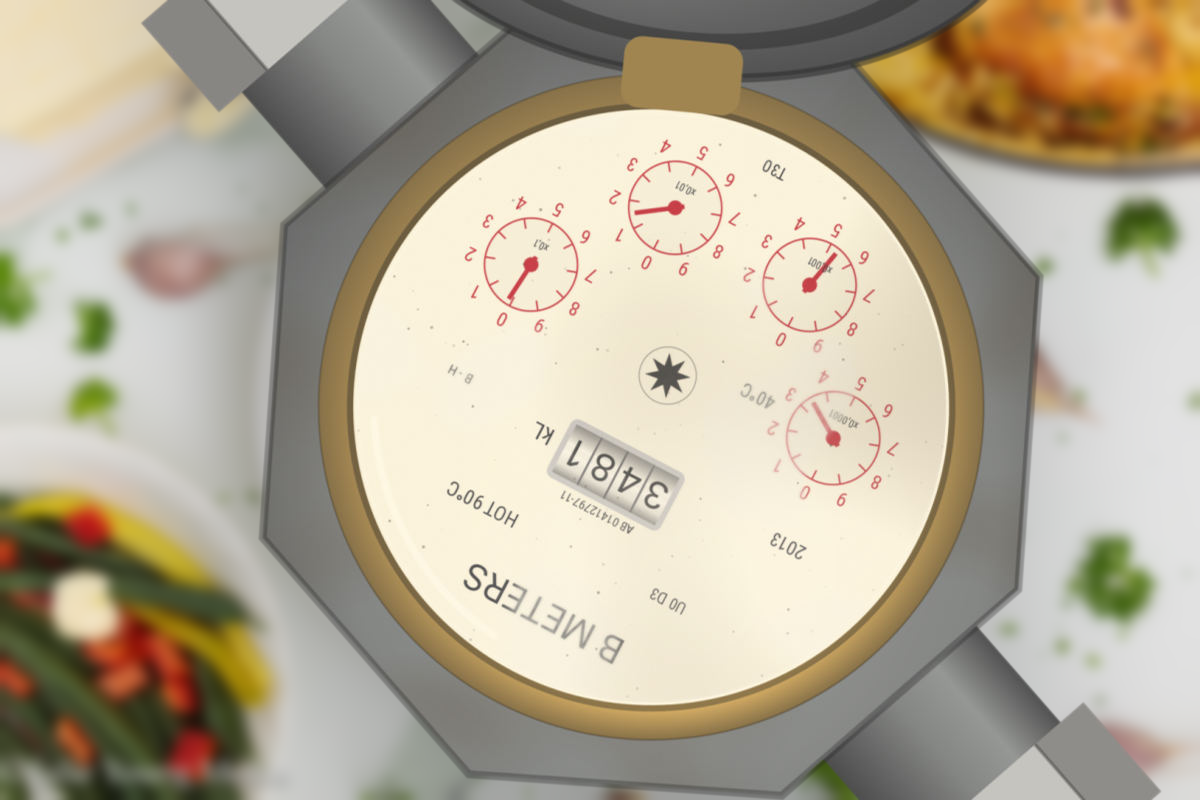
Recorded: 3481.0153 kL
